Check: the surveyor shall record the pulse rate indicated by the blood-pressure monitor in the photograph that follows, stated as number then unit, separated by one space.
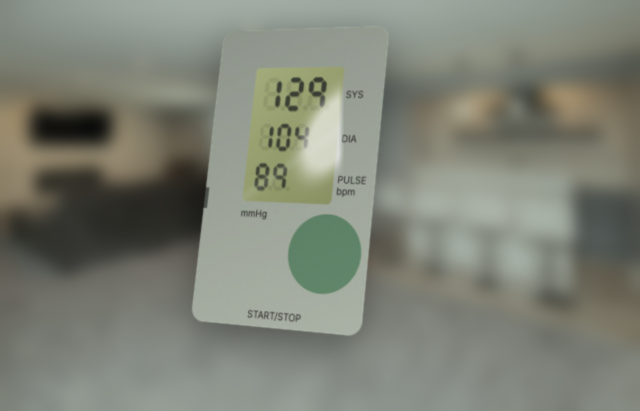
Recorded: 89 bpm
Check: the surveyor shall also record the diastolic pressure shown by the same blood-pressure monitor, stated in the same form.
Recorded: 104 mmHg
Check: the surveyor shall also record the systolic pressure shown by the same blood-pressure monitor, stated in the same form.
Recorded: 129 mmHg
